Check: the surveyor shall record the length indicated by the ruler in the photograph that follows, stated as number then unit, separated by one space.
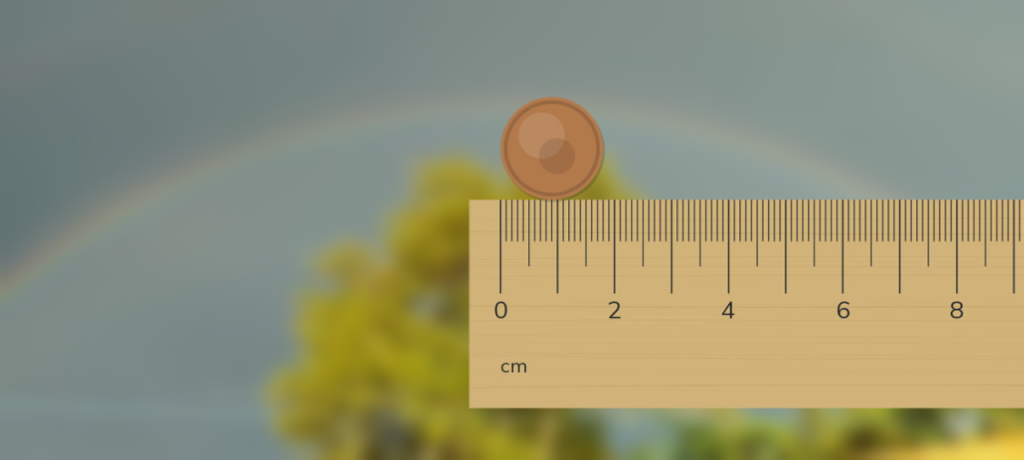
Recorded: 1.8 cm
